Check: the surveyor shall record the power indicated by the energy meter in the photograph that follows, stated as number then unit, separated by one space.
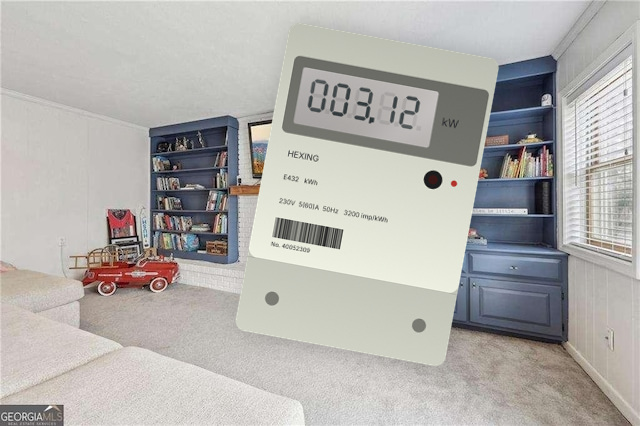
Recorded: 3.12 kW
